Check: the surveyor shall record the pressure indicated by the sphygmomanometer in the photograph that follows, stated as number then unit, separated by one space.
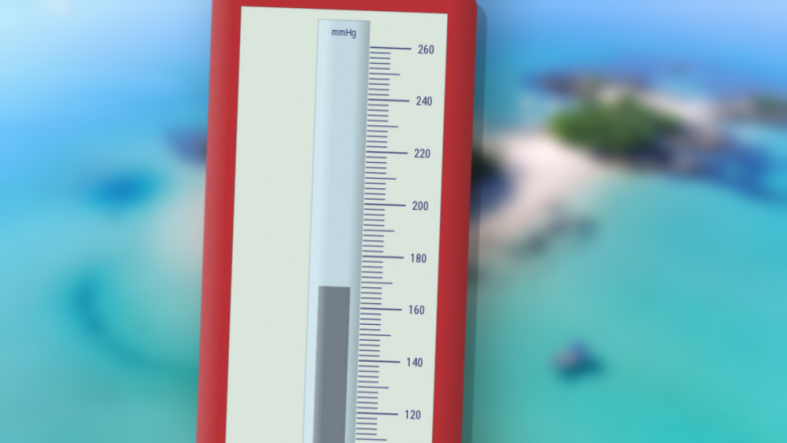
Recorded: 168 mmHg
